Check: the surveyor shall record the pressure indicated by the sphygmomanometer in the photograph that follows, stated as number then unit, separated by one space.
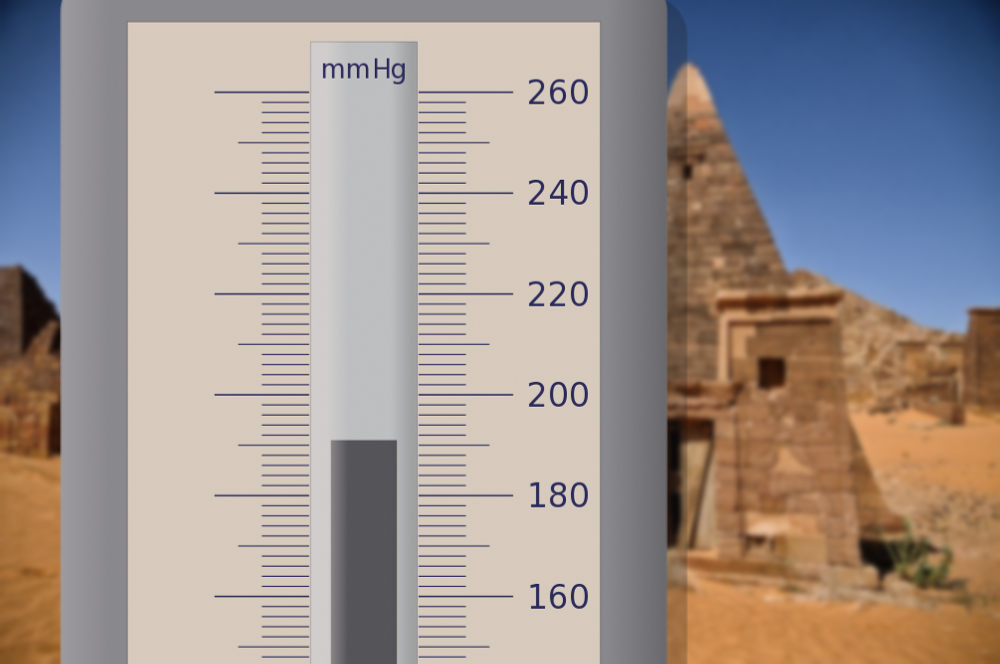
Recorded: 191 mmHg
